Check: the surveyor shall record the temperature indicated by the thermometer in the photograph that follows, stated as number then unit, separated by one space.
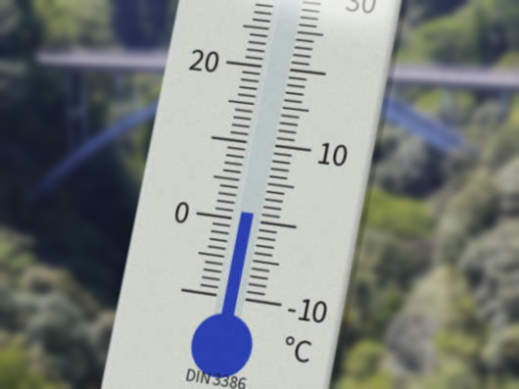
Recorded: 1 °C
